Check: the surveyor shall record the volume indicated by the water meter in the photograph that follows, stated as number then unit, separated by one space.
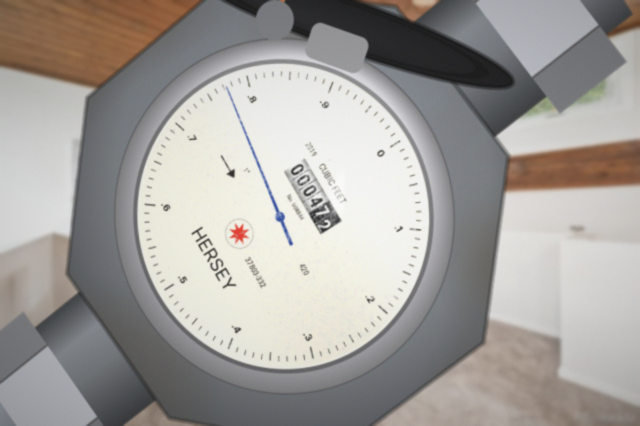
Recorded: 471.77 ft³
